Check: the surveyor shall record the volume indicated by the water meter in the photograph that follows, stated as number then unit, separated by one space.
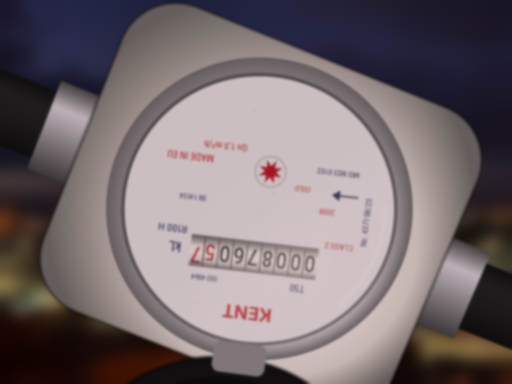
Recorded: 8760.57 kL
